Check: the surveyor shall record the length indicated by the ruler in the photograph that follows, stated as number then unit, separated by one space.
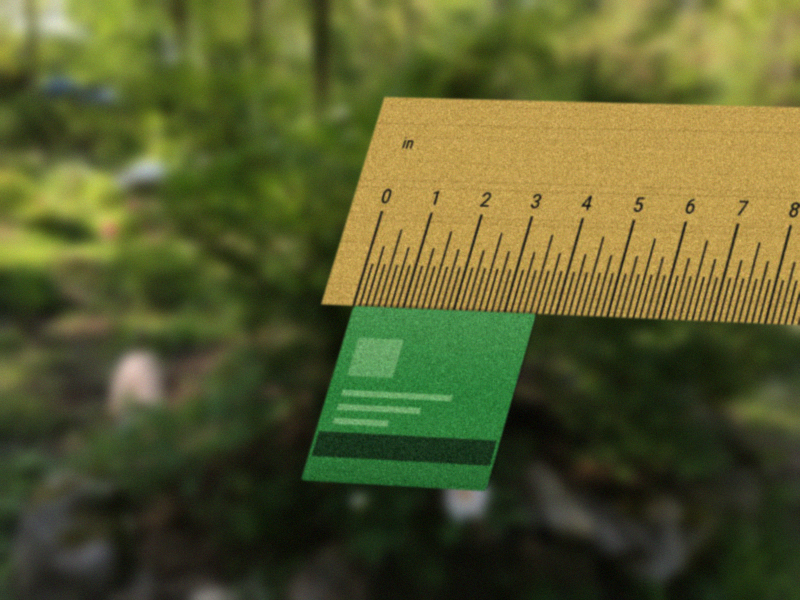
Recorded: 3.625 in
